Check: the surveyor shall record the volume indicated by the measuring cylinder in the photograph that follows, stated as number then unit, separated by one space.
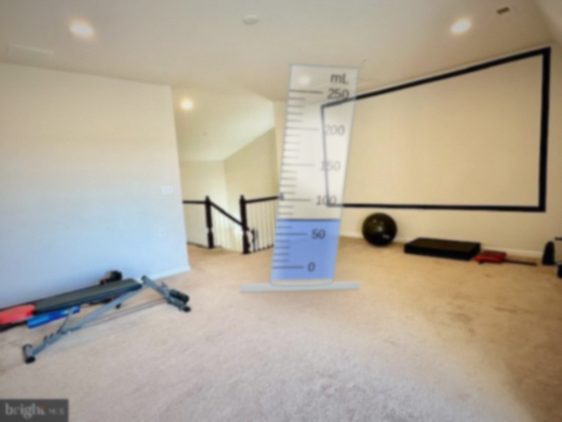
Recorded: 70 mL
